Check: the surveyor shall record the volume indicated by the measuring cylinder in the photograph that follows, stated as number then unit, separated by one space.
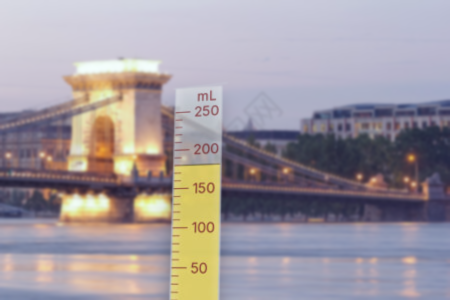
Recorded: 180 mL
